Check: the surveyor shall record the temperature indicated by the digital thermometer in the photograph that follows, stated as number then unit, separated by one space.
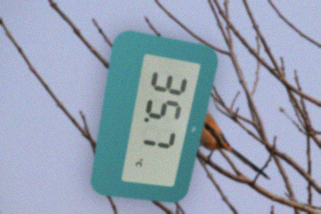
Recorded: 35.7 °C
